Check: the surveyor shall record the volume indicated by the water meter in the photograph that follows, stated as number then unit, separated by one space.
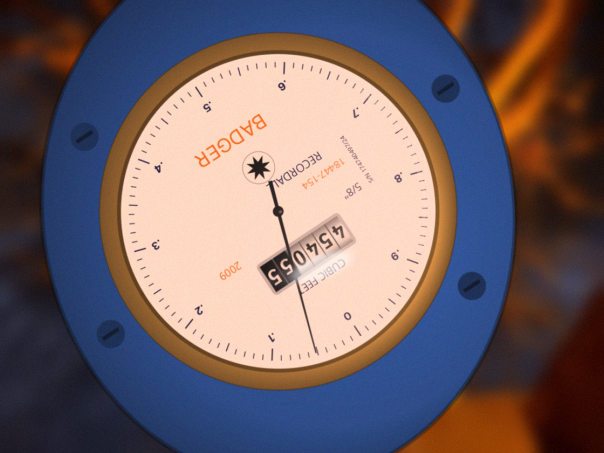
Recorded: 454055.05 ft³
